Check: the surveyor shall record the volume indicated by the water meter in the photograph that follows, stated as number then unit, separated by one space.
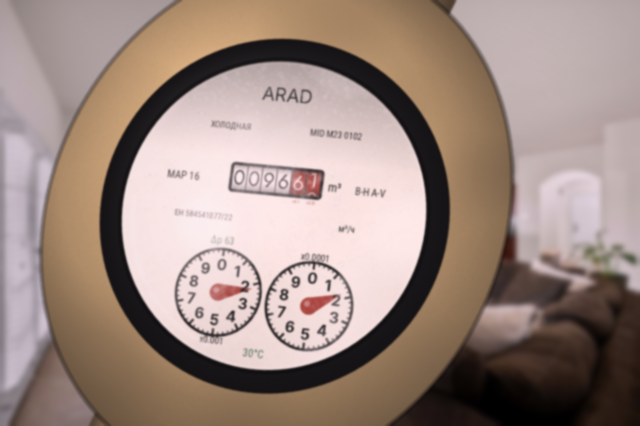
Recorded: 96.6121 m³
